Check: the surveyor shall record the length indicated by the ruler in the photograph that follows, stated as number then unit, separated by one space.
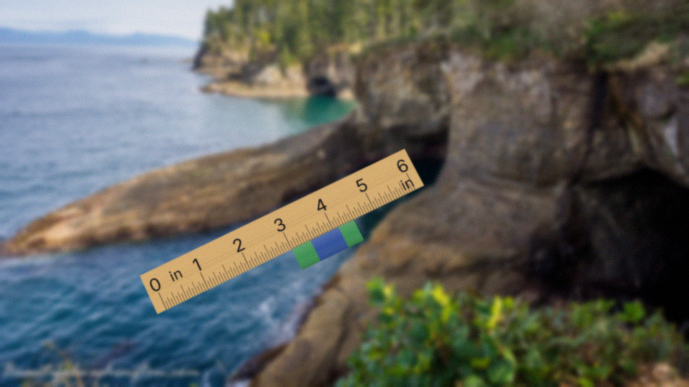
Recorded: 1.5 in
